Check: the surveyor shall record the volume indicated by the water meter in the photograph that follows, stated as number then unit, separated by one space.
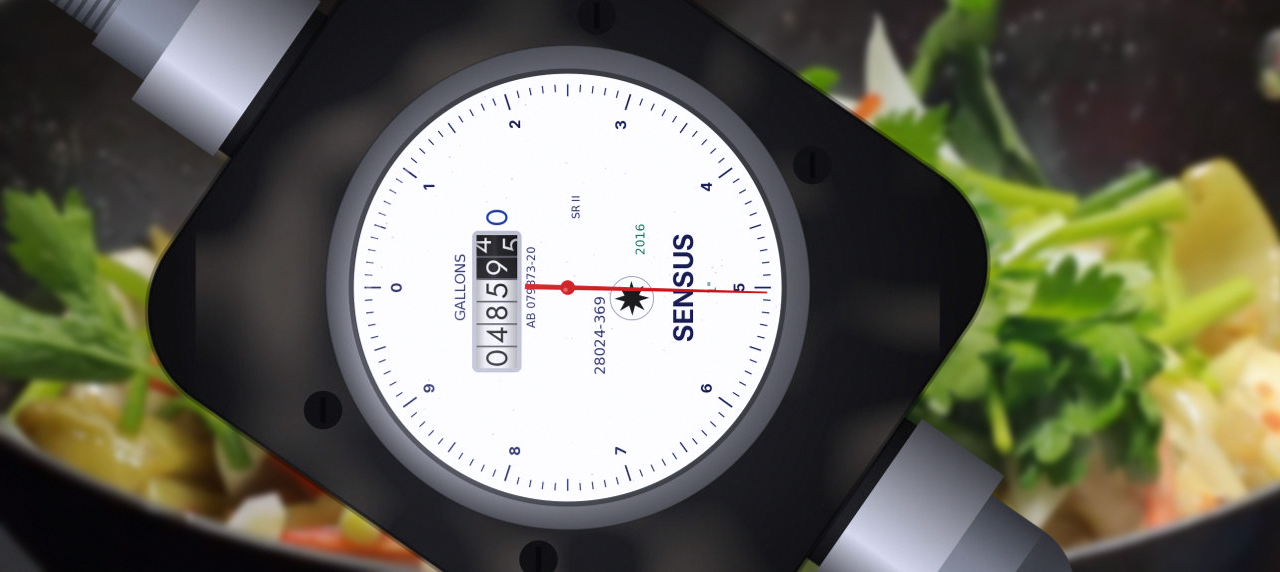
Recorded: 485945.0 gal
